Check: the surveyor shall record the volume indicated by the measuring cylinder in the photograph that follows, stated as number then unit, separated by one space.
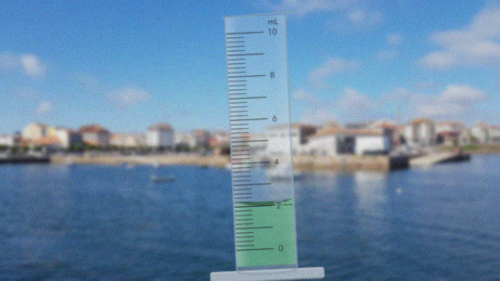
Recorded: 2 mL
